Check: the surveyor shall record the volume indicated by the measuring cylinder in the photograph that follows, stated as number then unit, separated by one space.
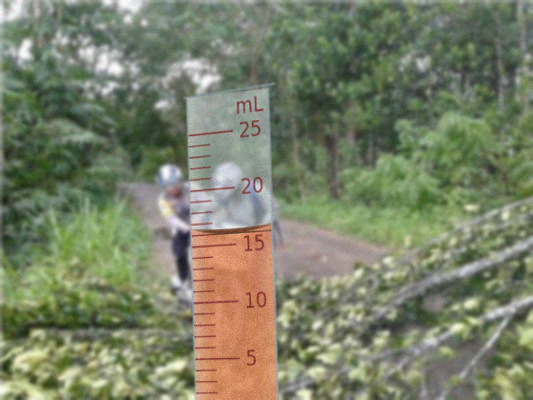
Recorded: 16 mL
